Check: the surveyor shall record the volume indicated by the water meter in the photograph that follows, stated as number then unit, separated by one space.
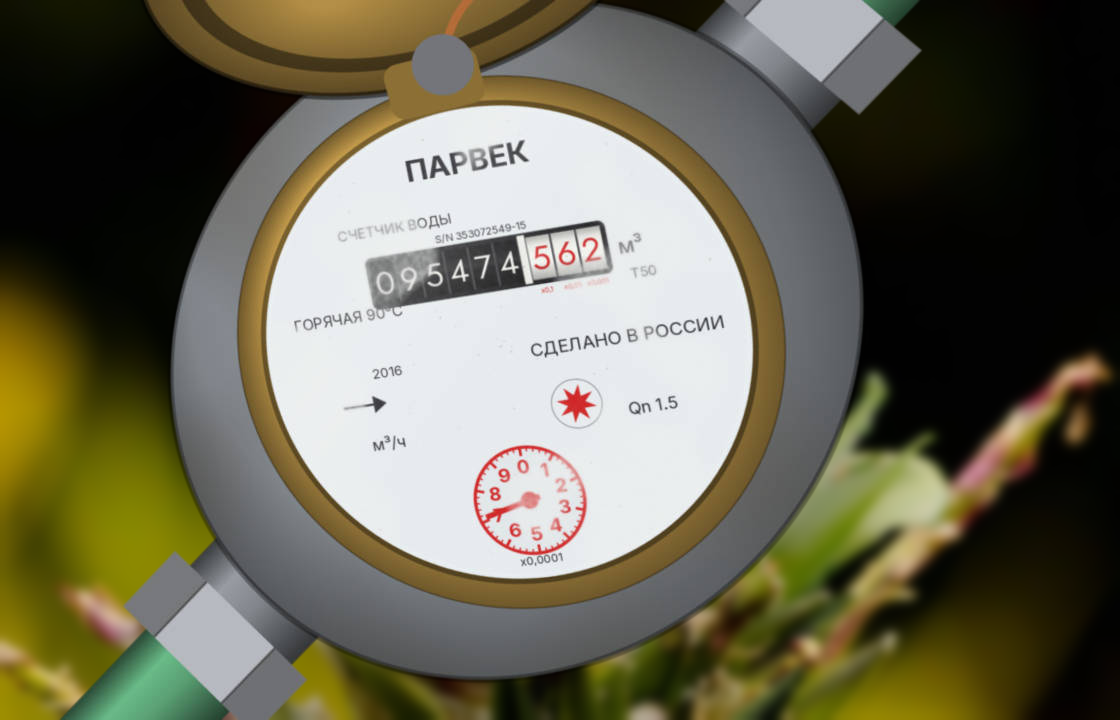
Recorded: 95474.5627 m³
